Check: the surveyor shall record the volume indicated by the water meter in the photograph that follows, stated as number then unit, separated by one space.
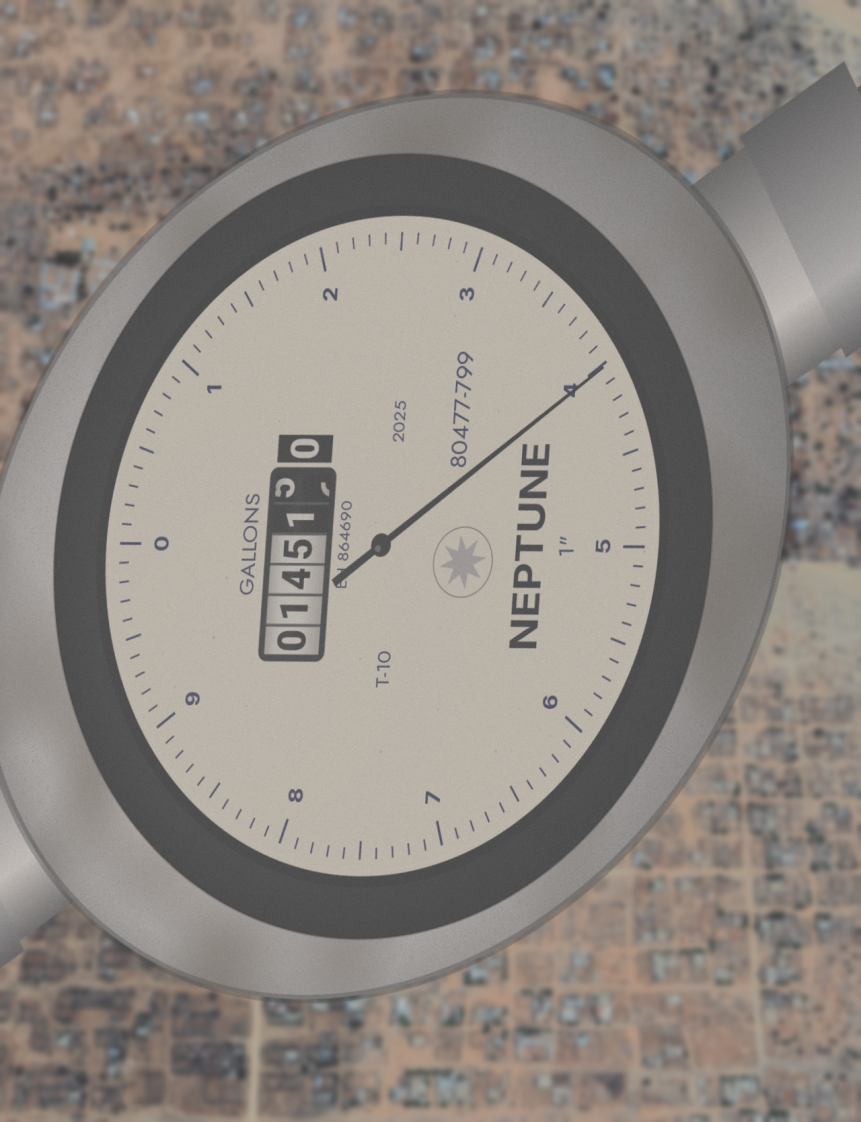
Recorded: 145154.0 gal
